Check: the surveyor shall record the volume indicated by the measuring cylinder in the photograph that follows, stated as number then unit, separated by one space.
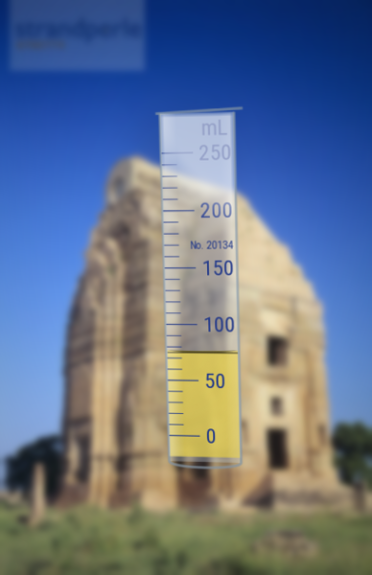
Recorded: 75 mL
